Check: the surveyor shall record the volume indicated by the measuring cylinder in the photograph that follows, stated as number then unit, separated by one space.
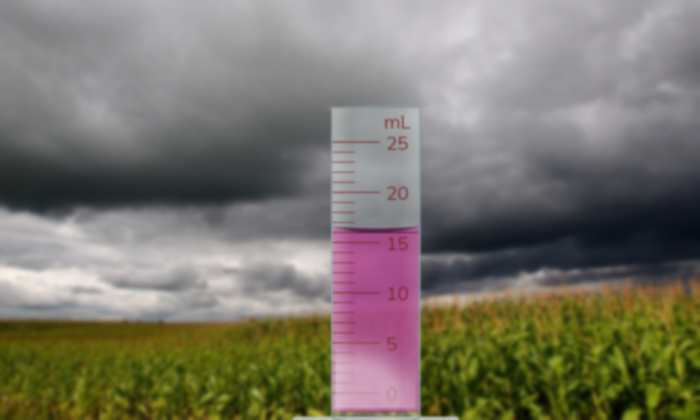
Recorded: 16 mL
